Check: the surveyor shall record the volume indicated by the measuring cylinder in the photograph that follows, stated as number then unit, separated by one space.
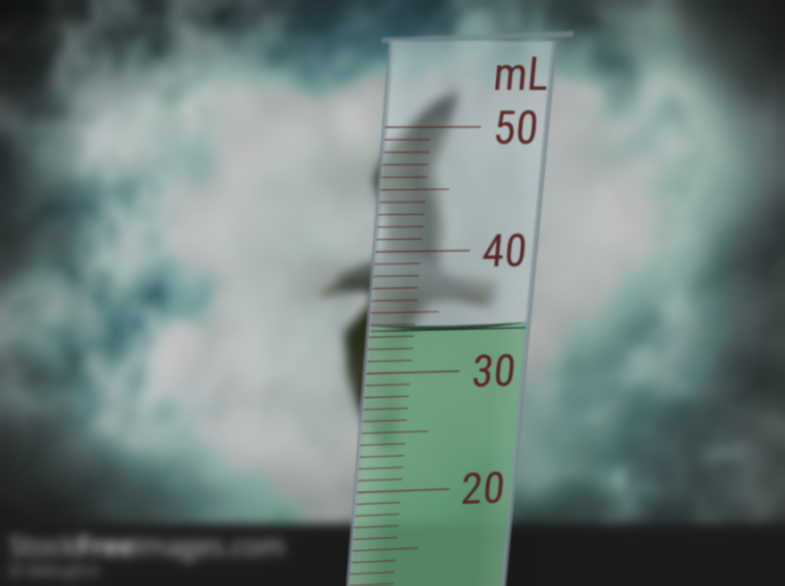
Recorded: 33.5 mL
